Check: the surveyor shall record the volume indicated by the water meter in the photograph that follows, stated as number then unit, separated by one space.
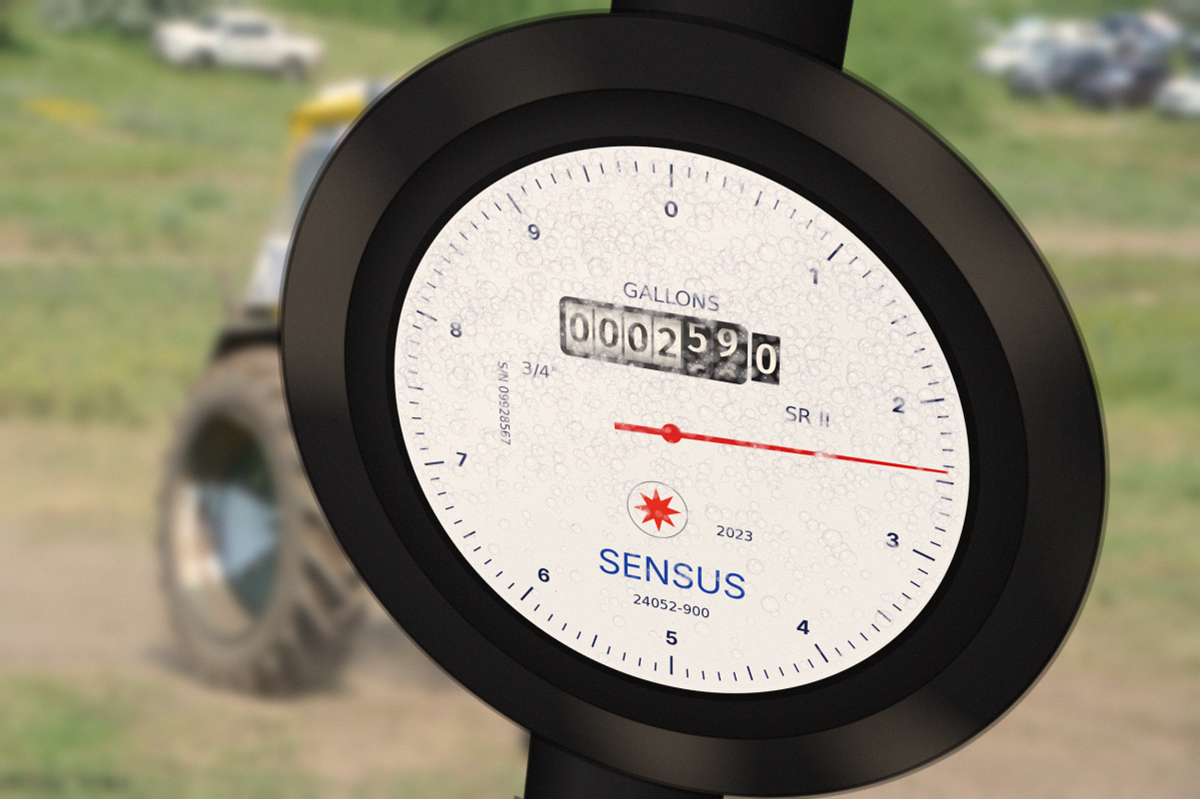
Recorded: 2592.4 gal
